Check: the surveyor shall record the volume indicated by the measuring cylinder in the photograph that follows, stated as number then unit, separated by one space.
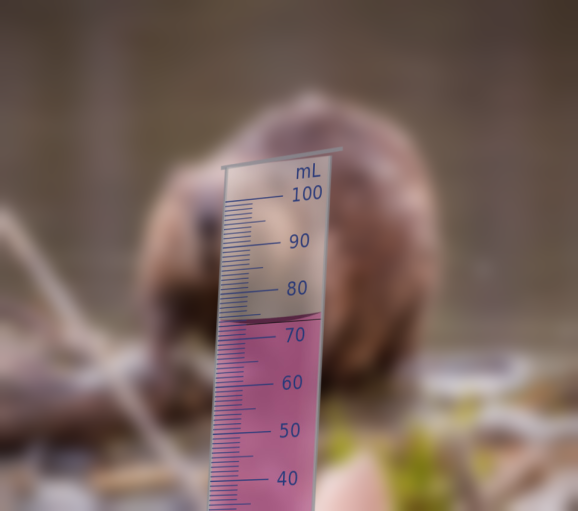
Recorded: 73 mL
